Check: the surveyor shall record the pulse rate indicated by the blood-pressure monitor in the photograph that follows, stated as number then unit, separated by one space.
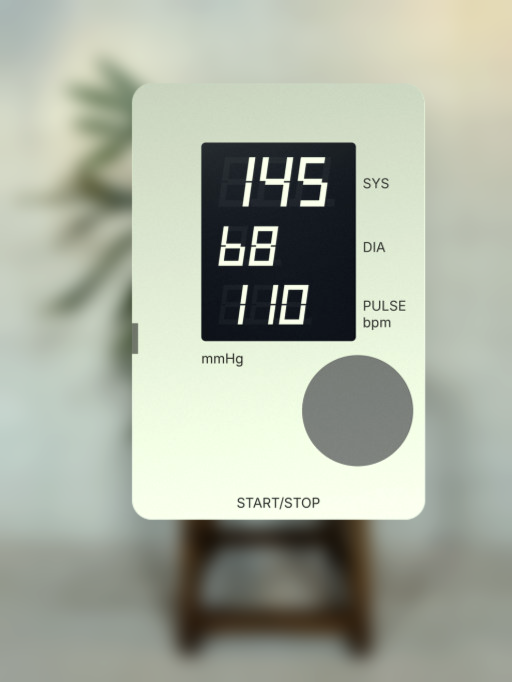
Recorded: 110 bpm
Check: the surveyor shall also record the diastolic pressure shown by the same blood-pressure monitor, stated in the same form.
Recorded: 68 mmHg
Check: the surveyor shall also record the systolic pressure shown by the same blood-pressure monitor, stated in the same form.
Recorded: 145 mmHg
